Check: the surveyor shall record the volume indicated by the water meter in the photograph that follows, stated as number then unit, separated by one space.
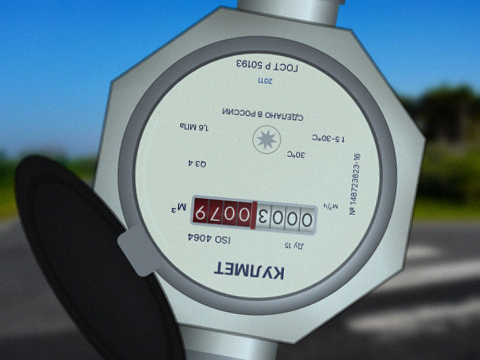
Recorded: 3.0079 m³
